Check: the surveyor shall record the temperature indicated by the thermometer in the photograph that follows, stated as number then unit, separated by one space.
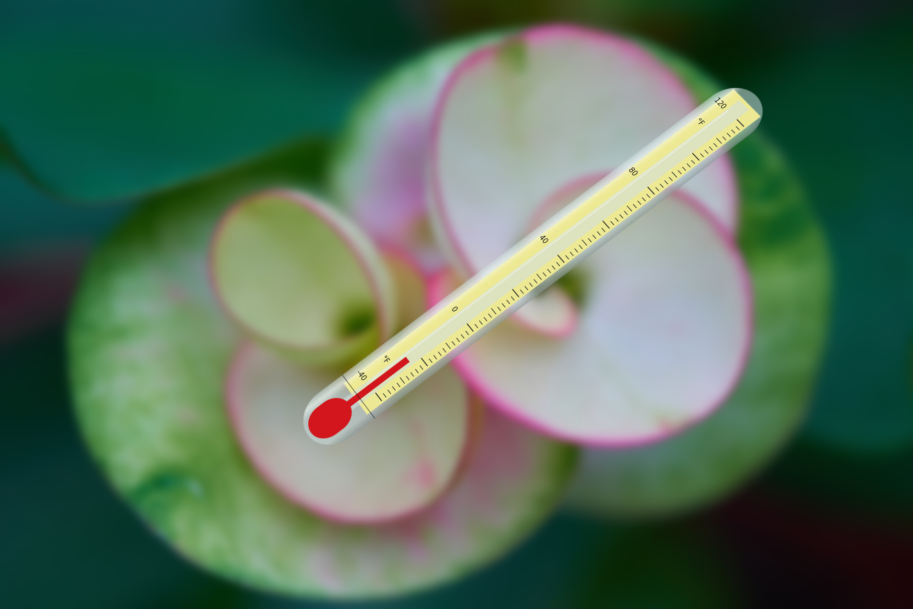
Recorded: -24 °F
